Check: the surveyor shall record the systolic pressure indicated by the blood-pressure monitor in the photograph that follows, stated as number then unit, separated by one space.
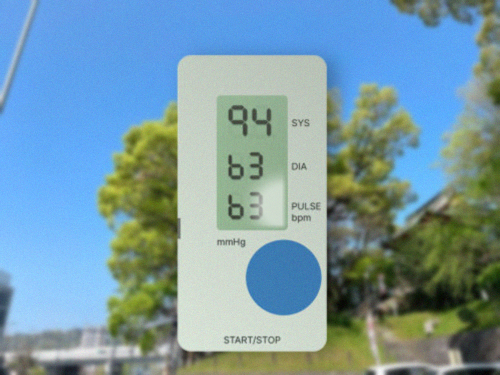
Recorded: 94 mmHg
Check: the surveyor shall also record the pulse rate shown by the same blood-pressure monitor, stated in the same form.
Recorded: 63 bpm
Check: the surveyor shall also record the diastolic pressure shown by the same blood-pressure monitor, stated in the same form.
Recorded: 63 mmHg
